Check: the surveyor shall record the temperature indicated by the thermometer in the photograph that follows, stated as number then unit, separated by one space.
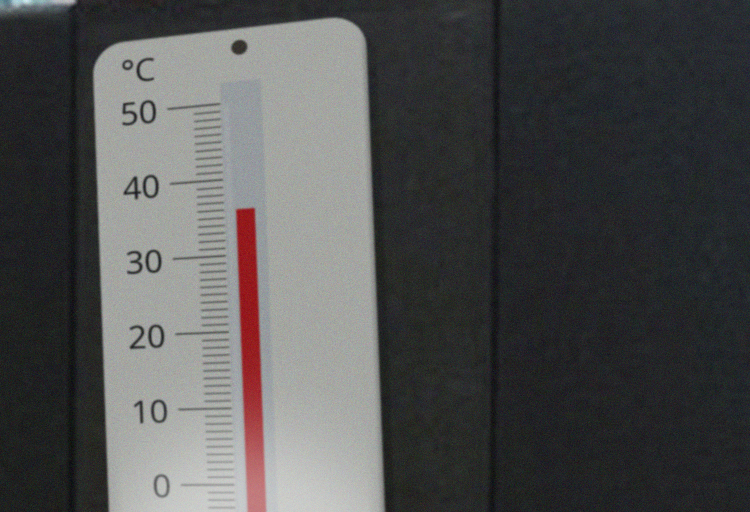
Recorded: 36 °C
